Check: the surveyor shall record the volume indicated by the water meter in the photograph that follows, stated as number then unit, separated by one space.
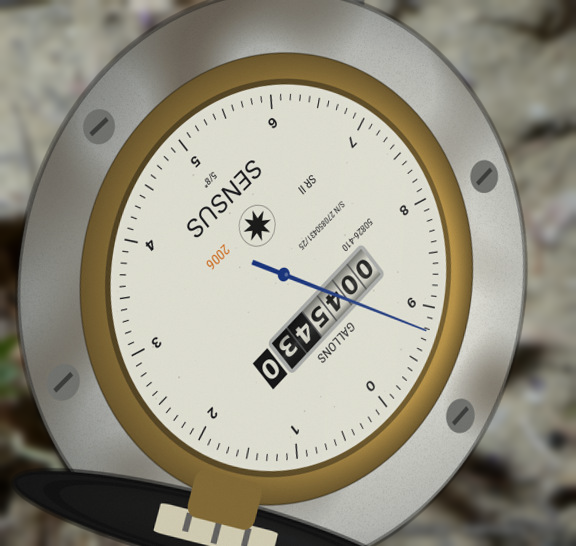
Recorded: 45429.2 gal
